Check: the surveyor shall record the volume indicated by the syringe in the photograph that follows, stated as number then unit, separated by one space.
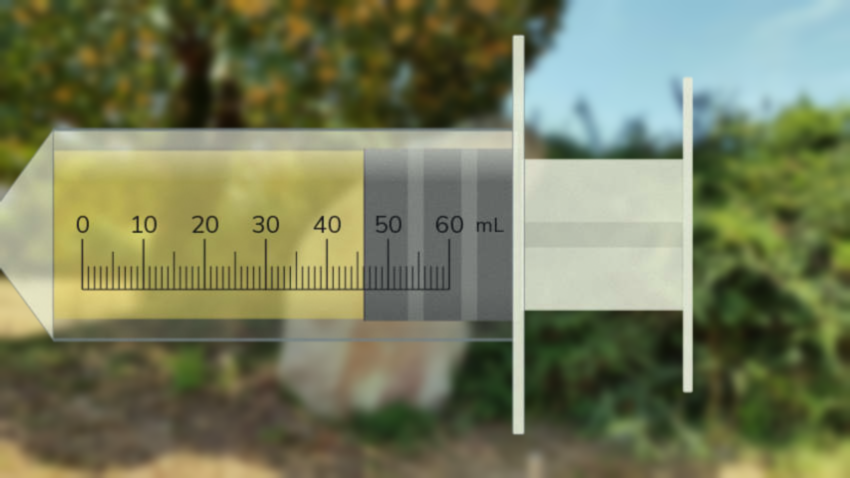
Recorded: 46 mL
